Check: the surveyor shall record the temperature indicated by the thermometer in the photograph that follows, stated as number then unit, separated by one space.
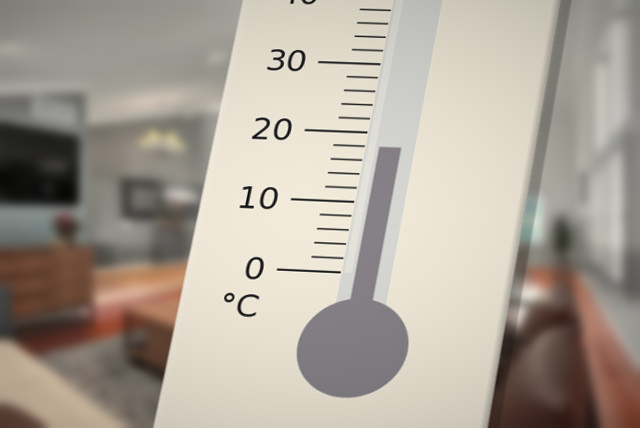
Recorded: 18 °C
